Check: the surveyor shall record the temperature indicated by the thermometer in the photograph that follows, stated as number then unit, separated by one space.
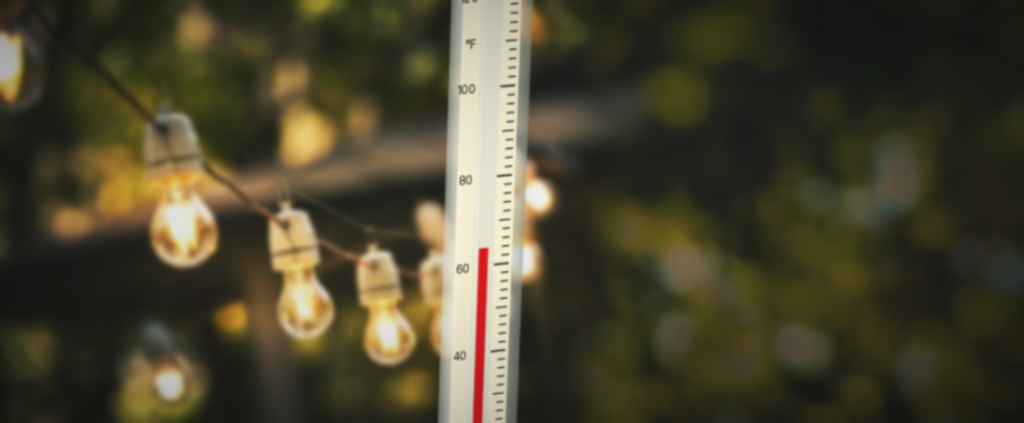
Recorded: 64 °F
